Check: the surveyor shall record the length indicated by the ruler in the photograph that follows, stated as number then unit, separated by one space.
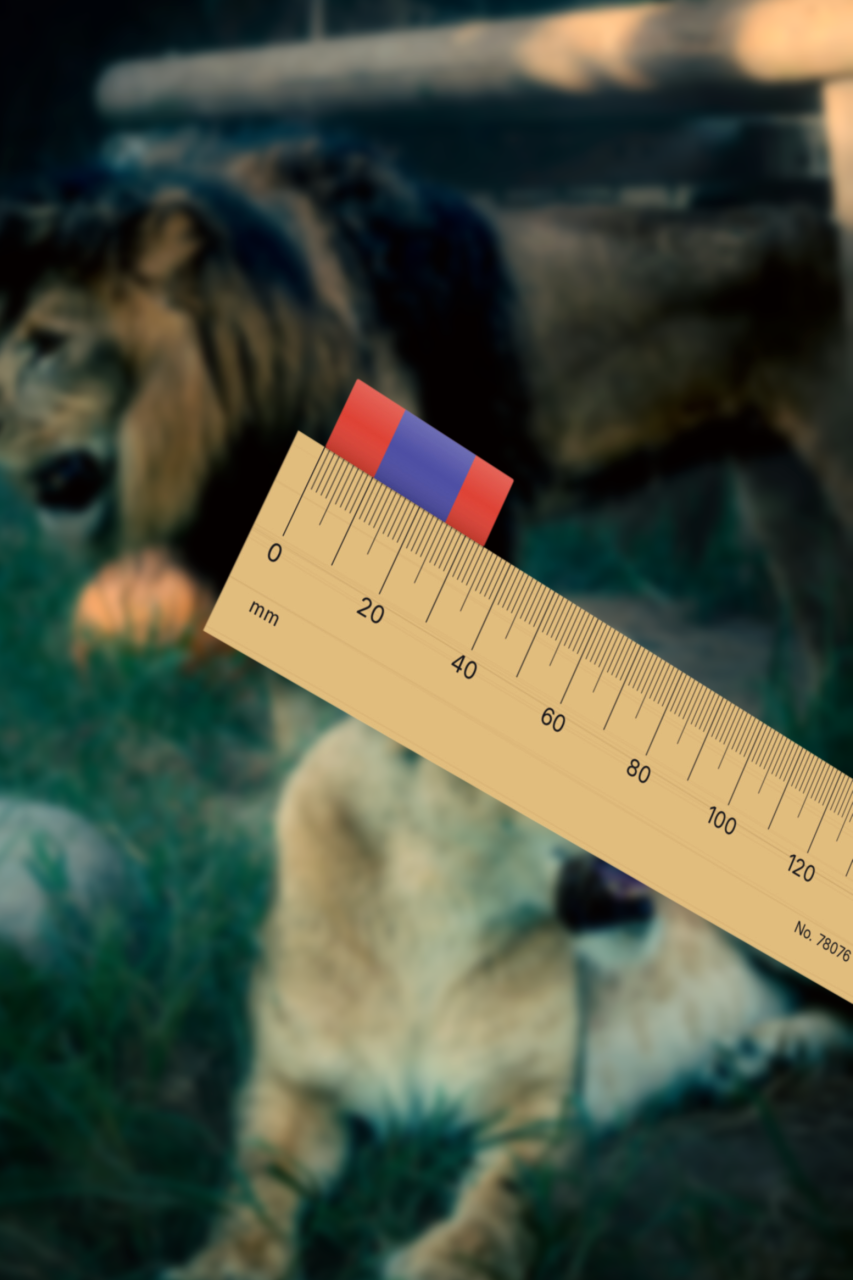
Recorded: 34 mm
